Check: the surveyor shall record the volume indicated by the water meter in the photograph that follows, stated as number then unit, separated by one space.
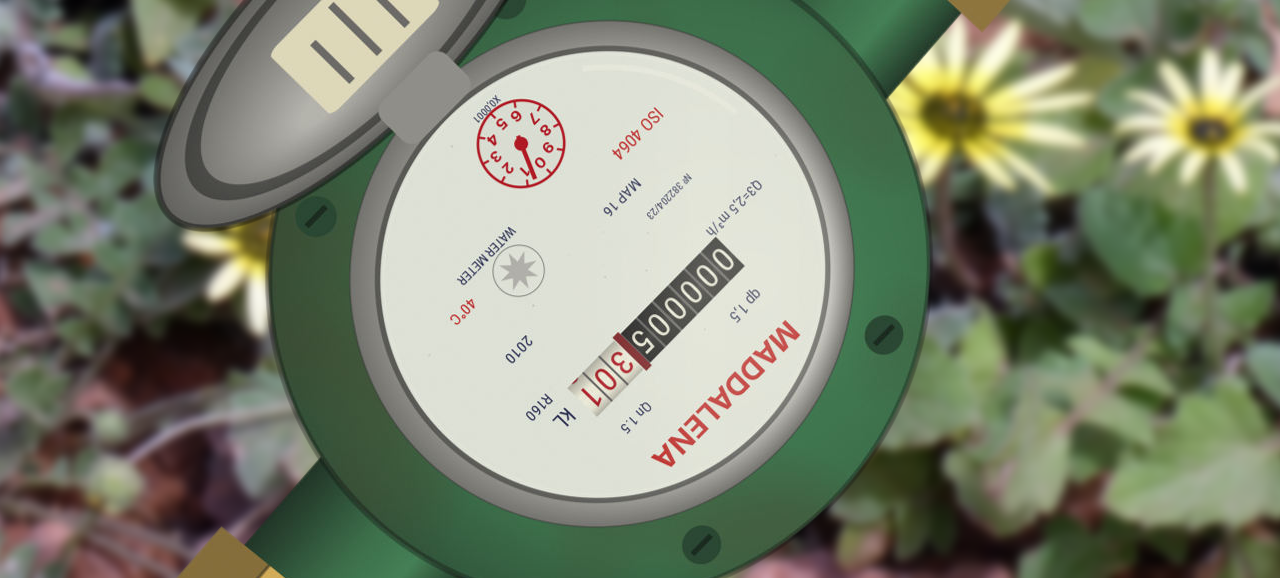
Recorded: 5.3010 kL
